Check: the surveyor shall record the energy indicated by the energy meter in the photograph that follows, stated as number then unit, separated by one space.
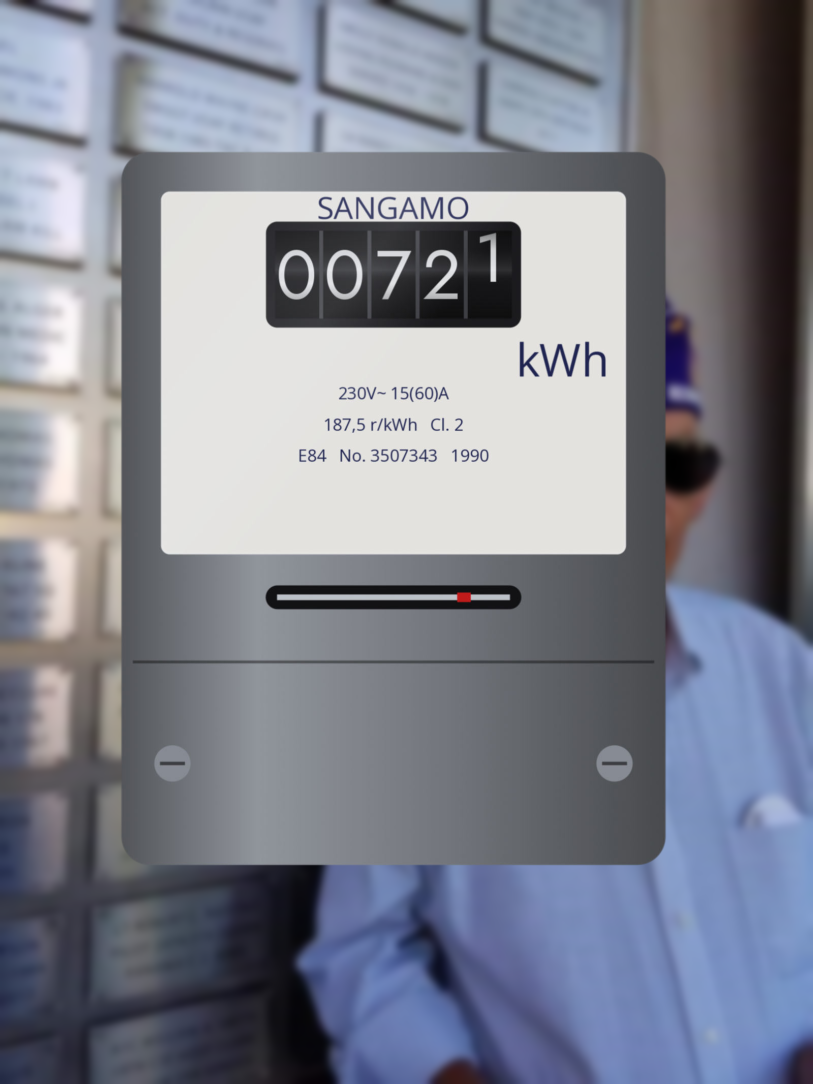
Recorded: 721 kWh
